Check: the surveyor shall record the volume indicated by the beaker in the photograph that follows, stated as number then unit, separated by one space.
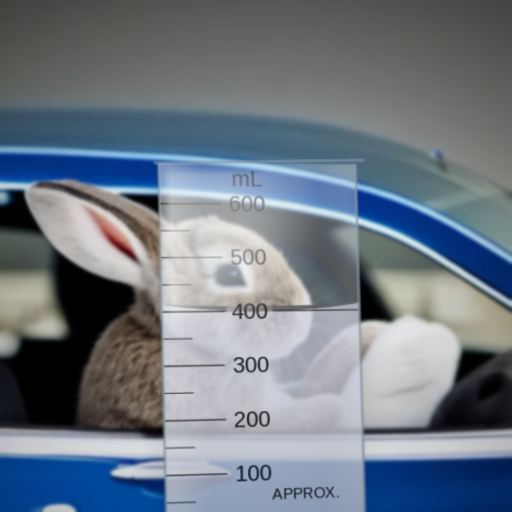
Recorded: 400 mL
